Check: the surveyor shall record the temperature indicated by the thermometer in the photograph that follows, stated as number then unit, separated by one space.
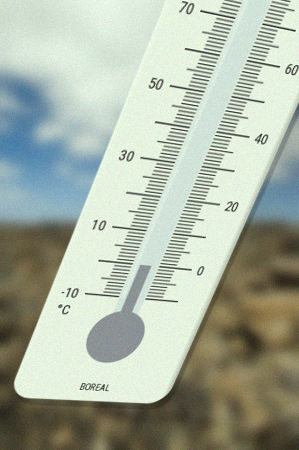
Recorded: 0 °C
